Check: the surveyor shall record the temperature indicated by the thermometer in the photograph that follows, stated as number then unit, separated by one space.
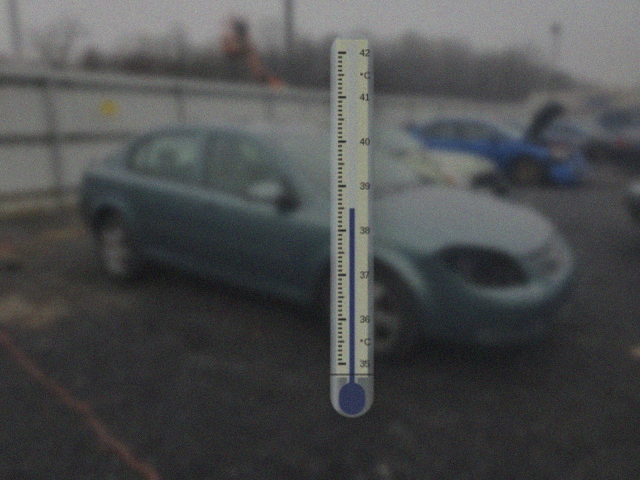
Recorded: 38.5 °C
